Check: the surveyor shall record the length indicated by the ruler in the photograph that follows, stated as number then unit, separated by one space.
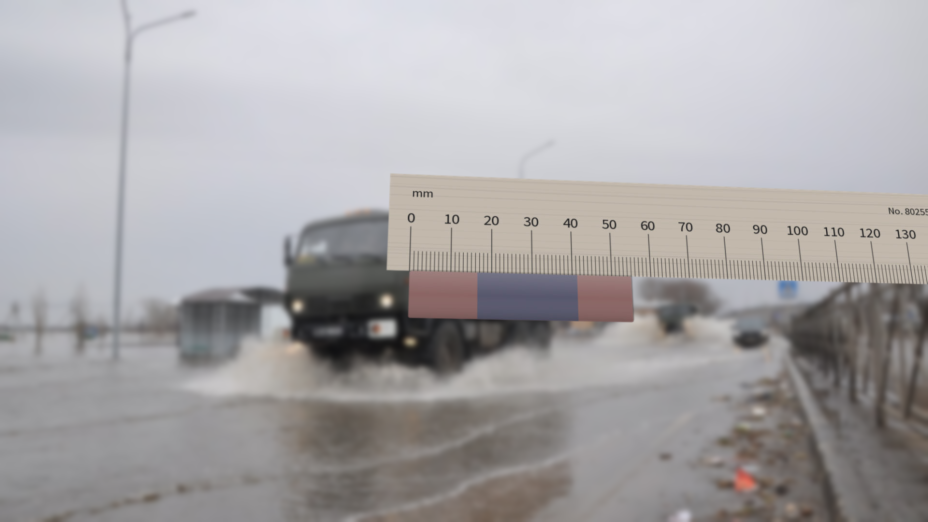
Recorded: 55 mm
